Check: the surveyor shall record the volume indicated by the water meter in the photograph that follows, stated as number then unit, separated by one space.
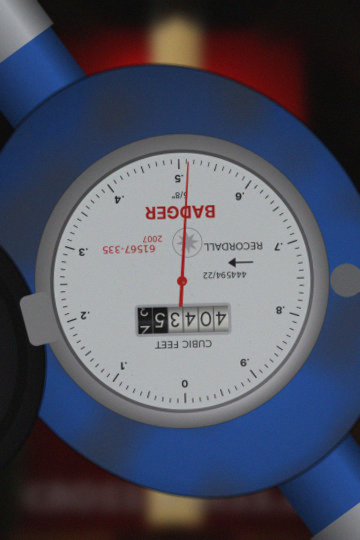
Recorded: 404352.51 ft³
